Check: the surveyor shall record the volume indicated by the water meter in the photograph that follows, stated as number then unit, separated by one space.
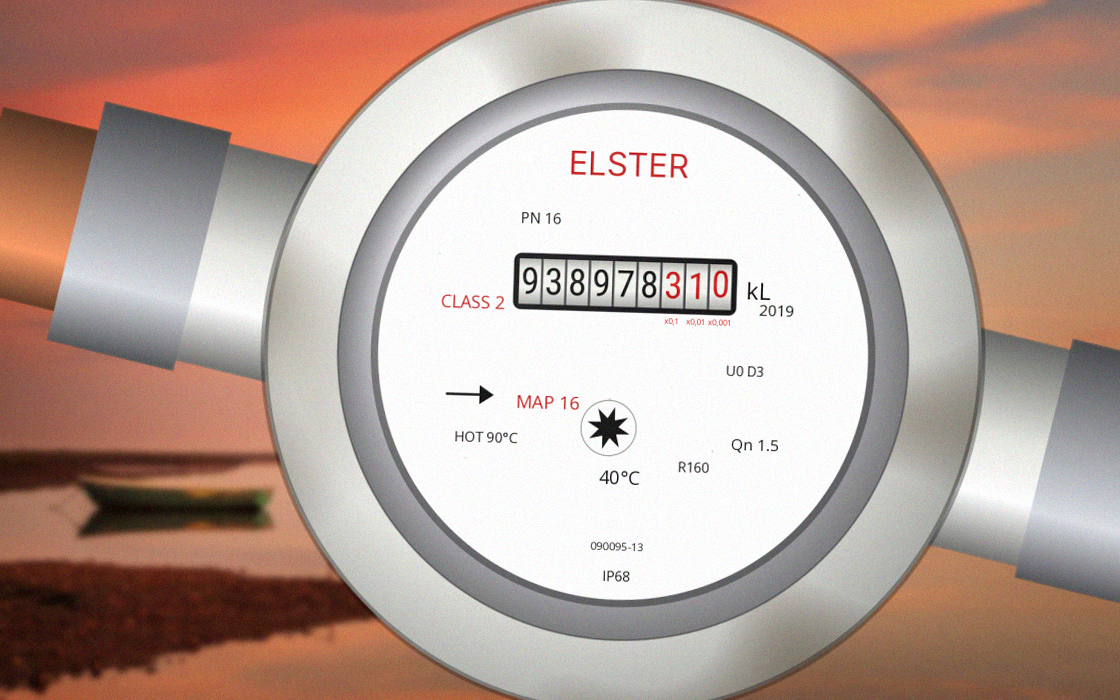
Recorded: 938978.310 kL
